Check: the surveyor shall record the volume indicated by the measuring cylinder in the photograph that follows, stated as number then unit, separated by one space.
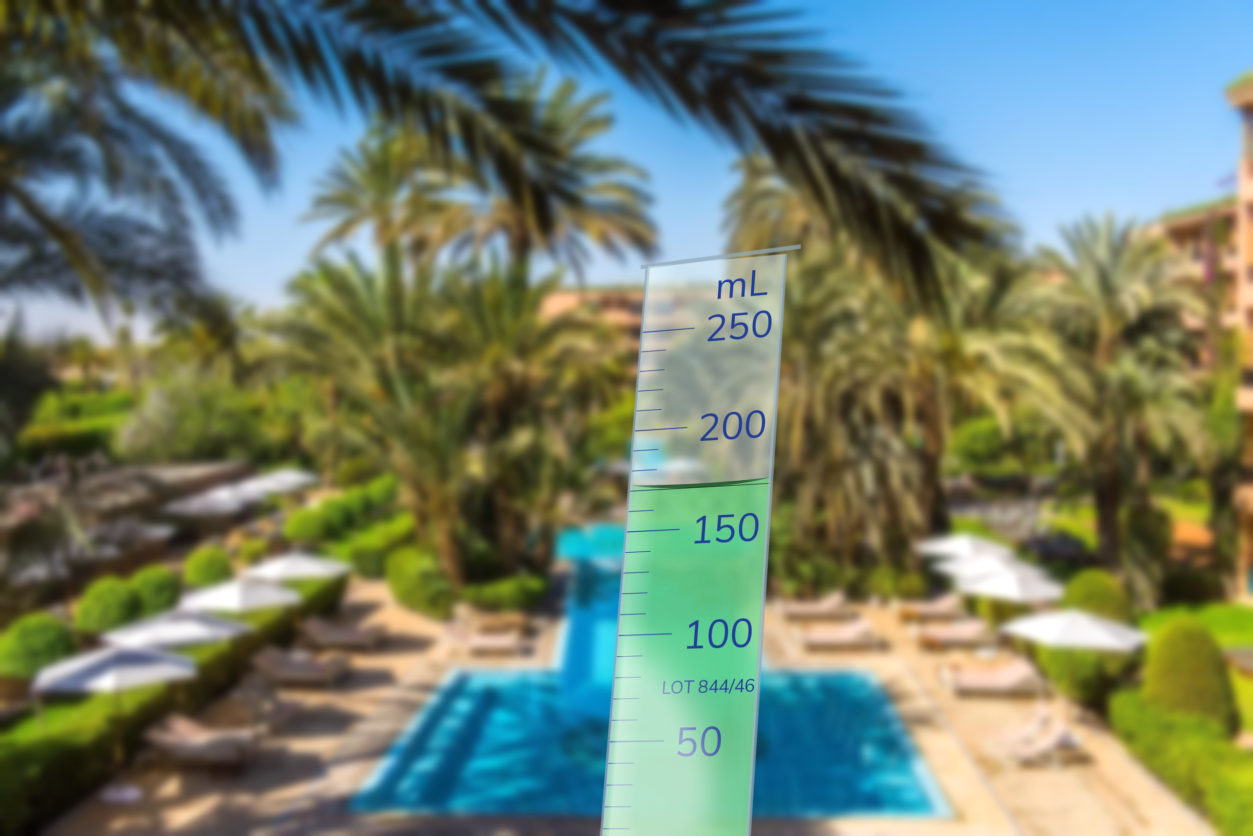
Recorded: 170 mL
